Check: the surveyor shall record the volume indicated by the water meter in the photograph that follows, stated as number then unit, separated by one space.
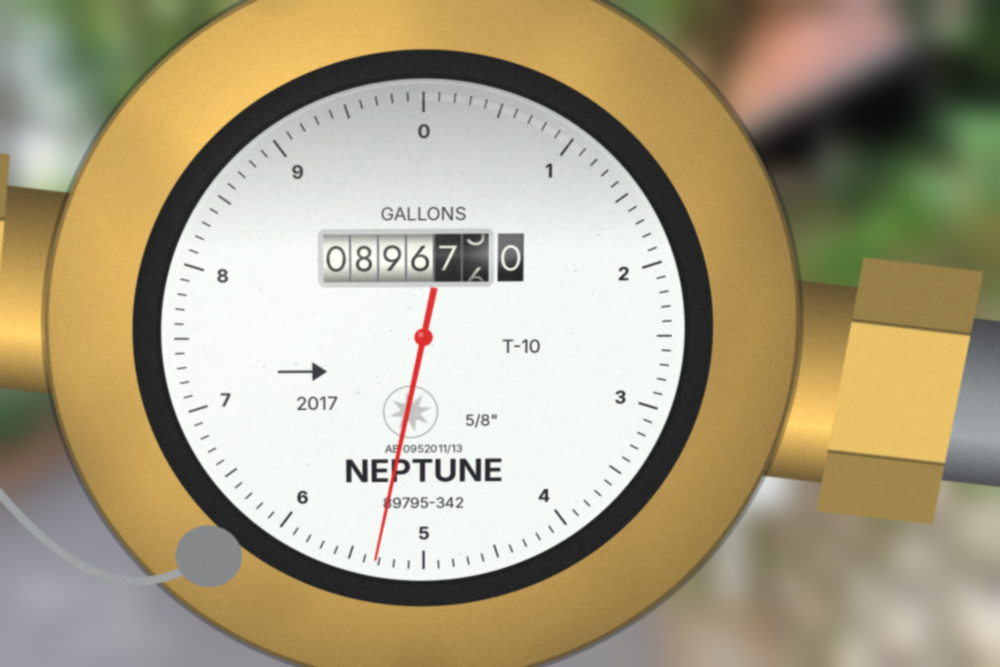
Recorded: 896755.3 gal
